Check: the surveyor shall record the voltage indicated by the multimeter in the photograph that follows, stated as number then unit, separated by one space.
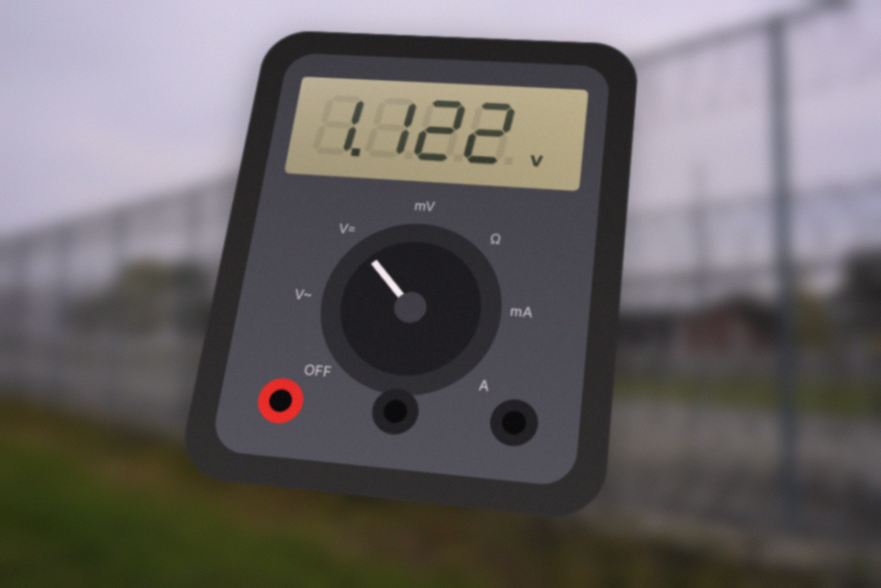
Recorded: 1.122 V
